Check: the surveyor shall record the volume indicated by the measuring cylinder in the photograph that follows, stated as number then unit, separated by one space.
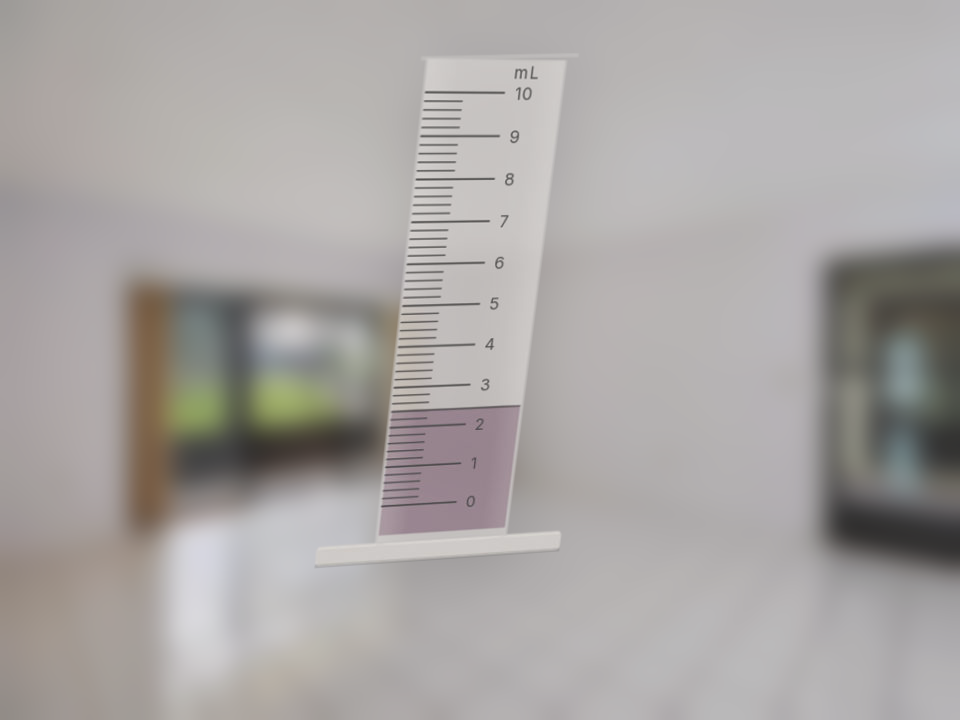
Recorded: 2.4 mL
